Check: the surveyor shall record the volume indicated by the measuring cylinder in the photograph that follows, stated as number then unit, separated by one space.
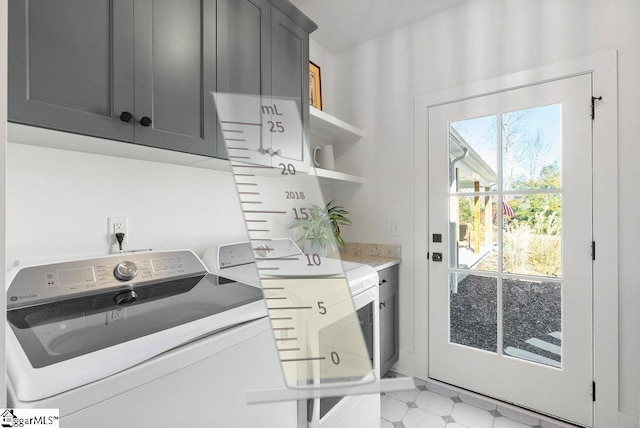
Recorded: 8 mL
